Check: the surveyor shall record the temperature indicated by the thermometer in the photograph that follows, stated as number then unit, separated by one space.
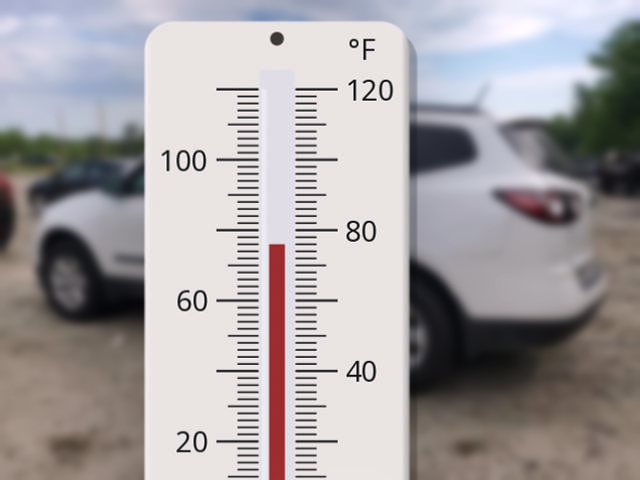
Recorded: 76 °F
